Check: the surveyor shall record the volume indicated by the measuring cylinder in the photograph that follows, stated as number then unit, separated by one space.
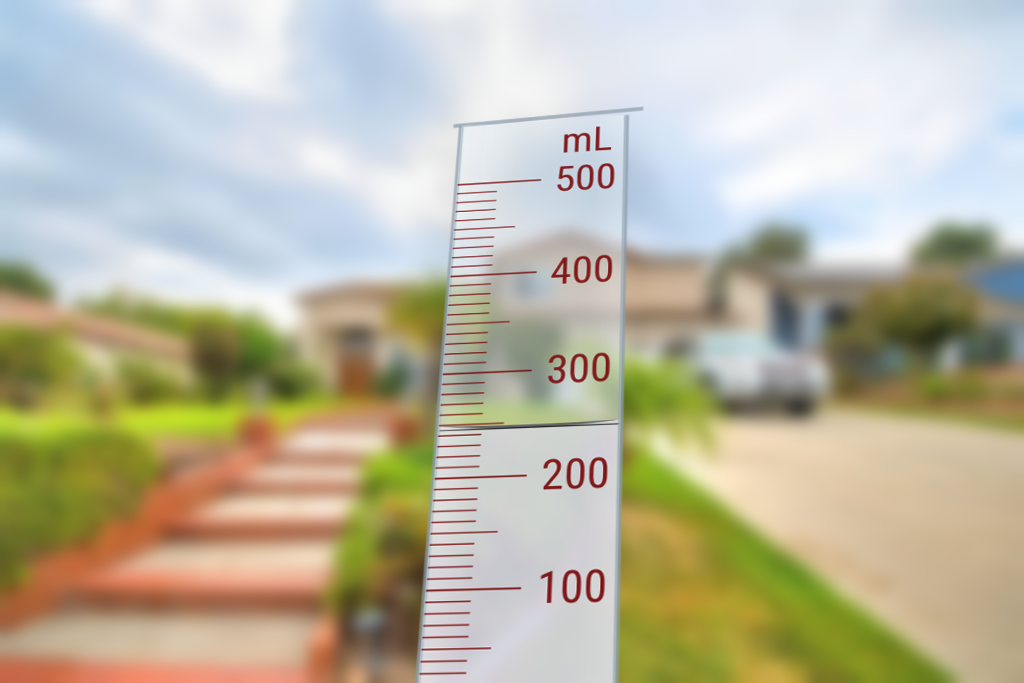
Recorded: 245 mL
